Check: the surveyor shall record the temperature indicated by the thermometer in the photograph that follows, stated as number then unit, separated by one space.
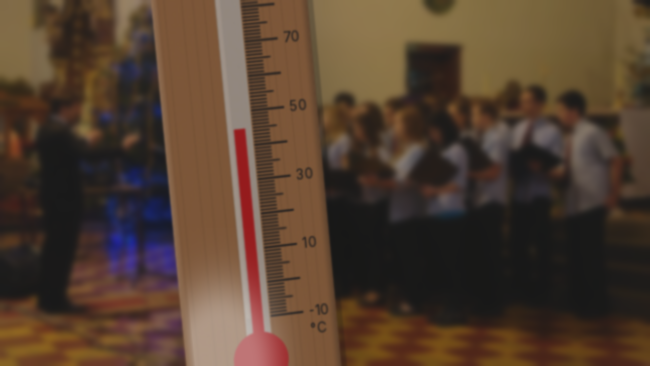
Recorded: 45 °C
